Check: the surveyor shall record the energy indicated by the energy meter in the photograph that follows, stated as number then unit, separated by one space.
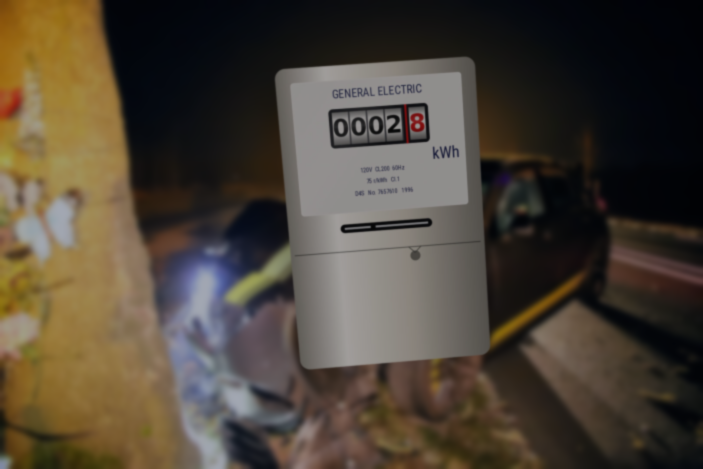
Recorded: 2.8 kWh
